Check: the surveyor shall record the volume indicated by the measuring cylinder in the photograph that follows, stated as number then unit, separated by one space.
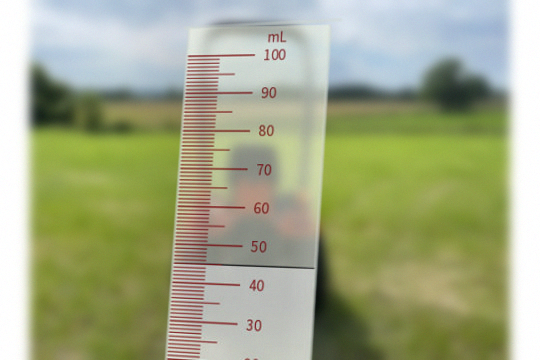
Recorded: 45 mL
